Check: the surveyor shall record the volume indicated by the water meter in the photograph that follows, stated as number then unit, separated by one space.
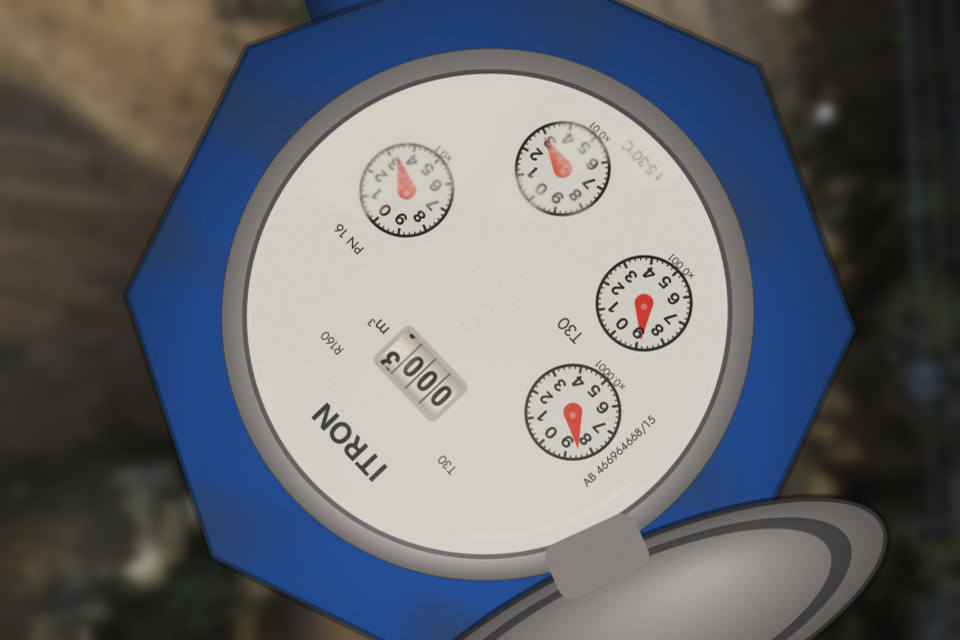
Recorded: 3.3288 m³
